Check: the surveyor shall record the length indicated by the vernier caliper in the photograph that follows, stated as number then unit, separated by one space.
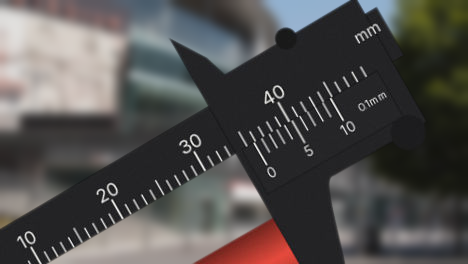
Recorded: 35.8 mm
